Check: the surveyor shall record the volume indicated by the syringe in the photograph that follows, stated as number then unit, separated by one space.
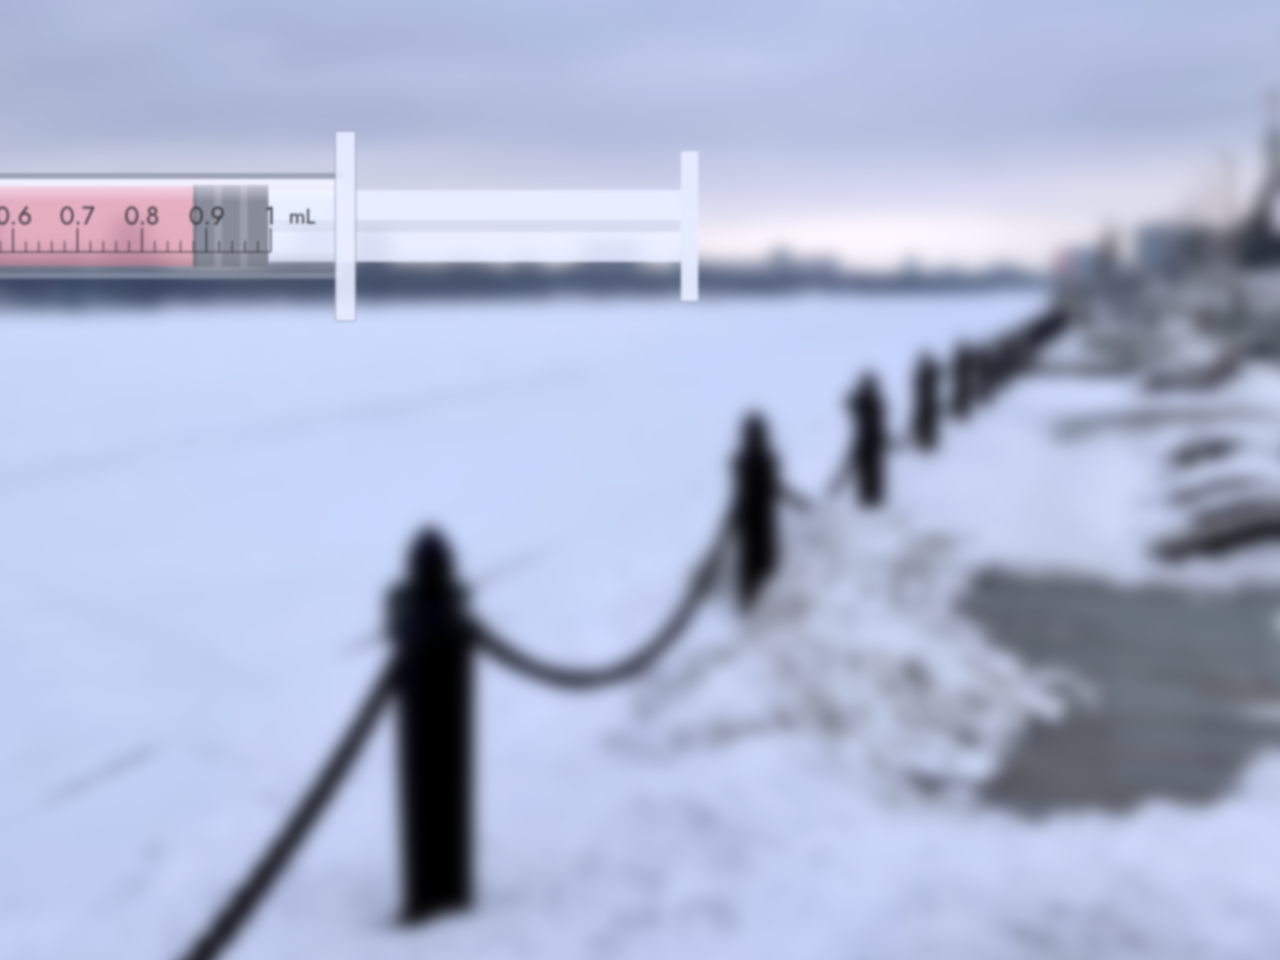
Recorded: 0.88 mL
